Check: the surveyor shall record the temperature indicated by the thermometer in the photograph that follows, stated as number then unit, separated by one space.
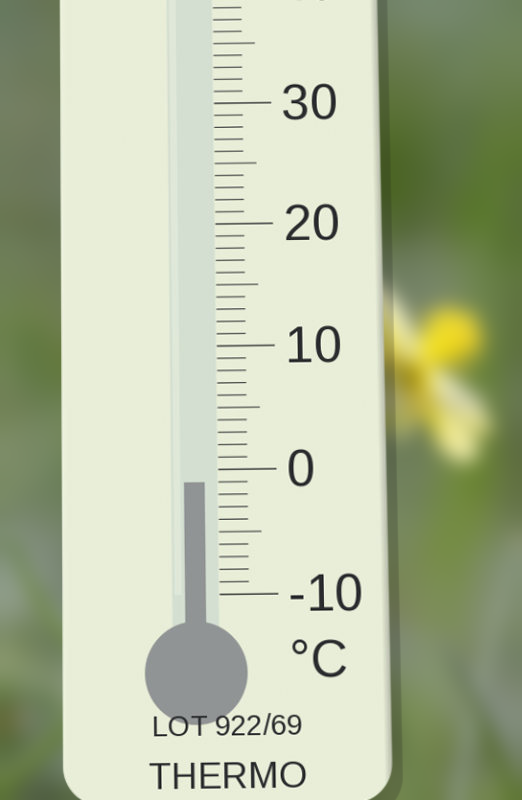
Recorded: -1 °C
